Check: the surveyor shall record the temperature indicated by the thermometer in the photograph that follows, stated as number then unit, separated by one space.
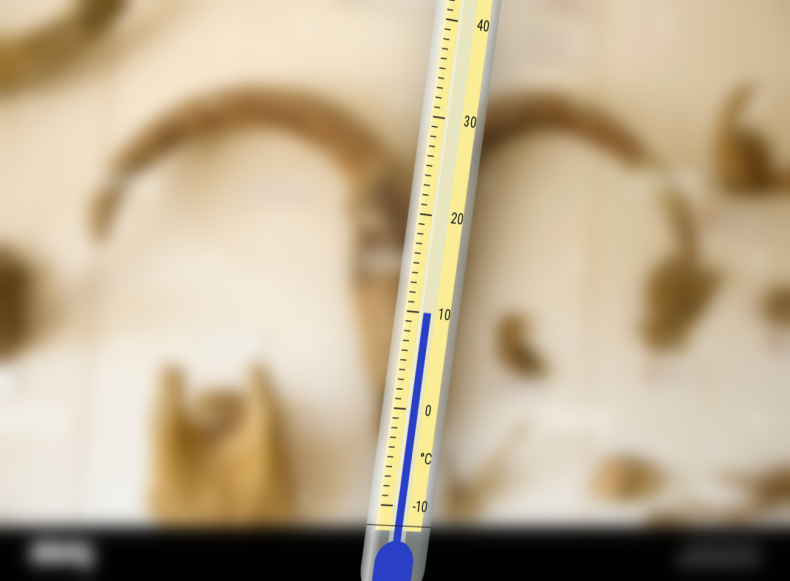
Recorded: 10 °C
